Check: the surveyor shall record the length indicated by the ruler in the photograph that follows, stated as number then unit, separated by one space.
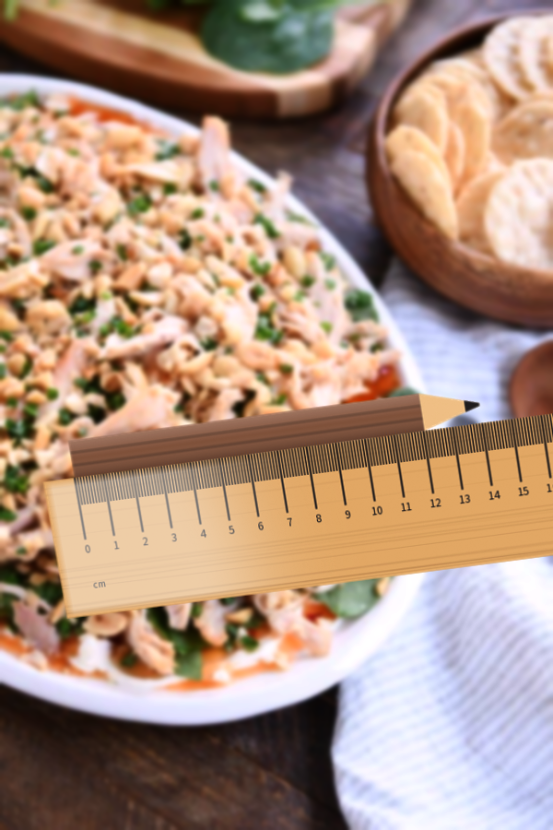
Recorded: 14 cm
